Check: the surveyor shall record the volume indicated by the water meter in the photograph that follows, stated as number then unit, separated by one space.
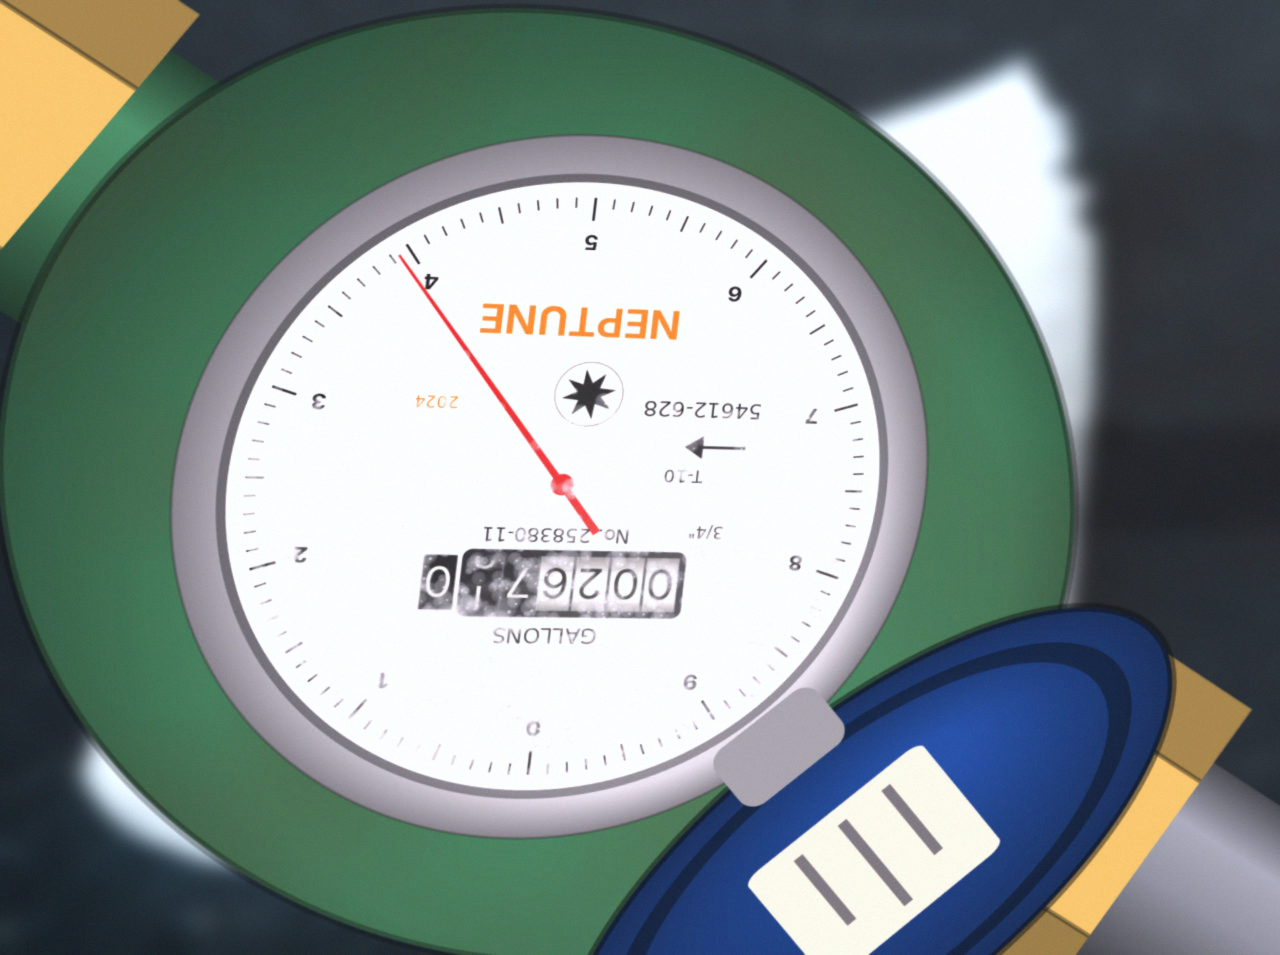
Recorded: 26713.9 gal
